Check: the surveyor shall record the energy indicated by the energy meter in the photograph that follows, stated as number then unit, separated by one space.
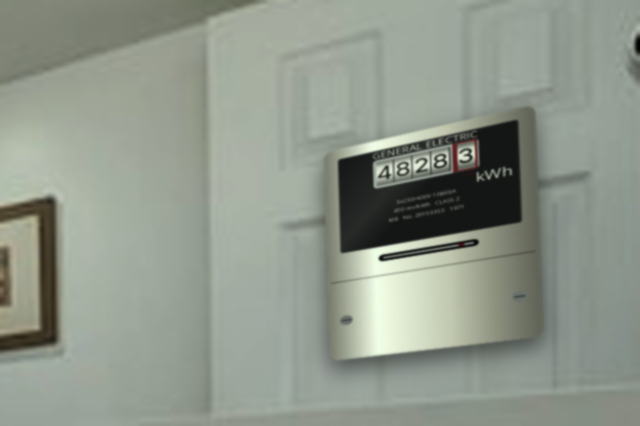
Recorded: 4828.3 kWh
